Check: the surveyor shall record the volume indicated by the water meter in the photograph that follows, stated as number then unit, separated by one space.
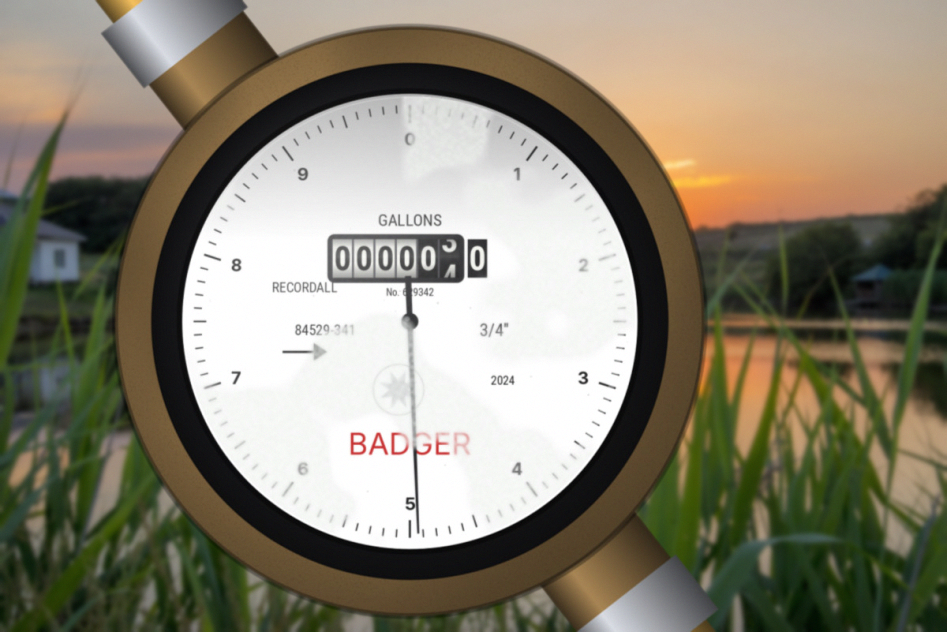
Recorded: 34.9 gal
